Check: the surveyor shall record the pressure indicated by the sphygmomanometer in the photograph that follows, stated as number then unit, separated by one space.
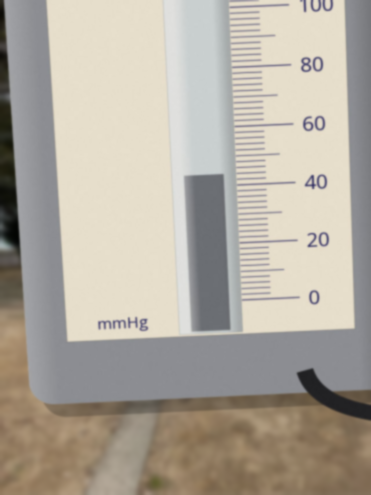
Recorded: 44 mmHg
